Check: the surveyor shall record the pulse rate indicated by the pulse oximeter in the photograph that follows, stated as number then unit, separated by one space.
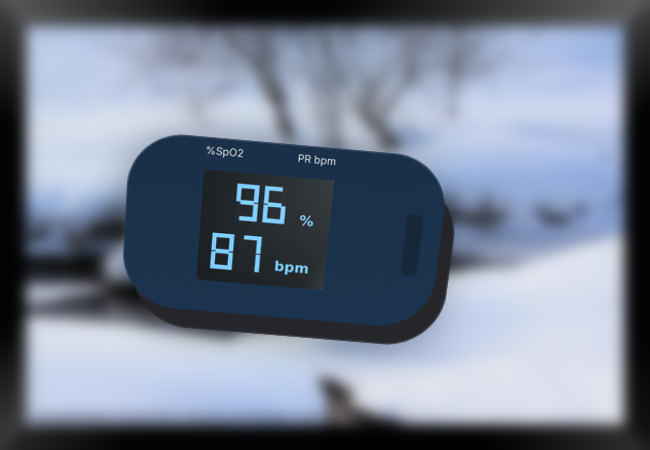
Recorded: 87 bpm
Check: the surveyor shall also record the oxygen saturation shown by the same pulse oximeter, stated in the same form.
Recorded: 96 %
